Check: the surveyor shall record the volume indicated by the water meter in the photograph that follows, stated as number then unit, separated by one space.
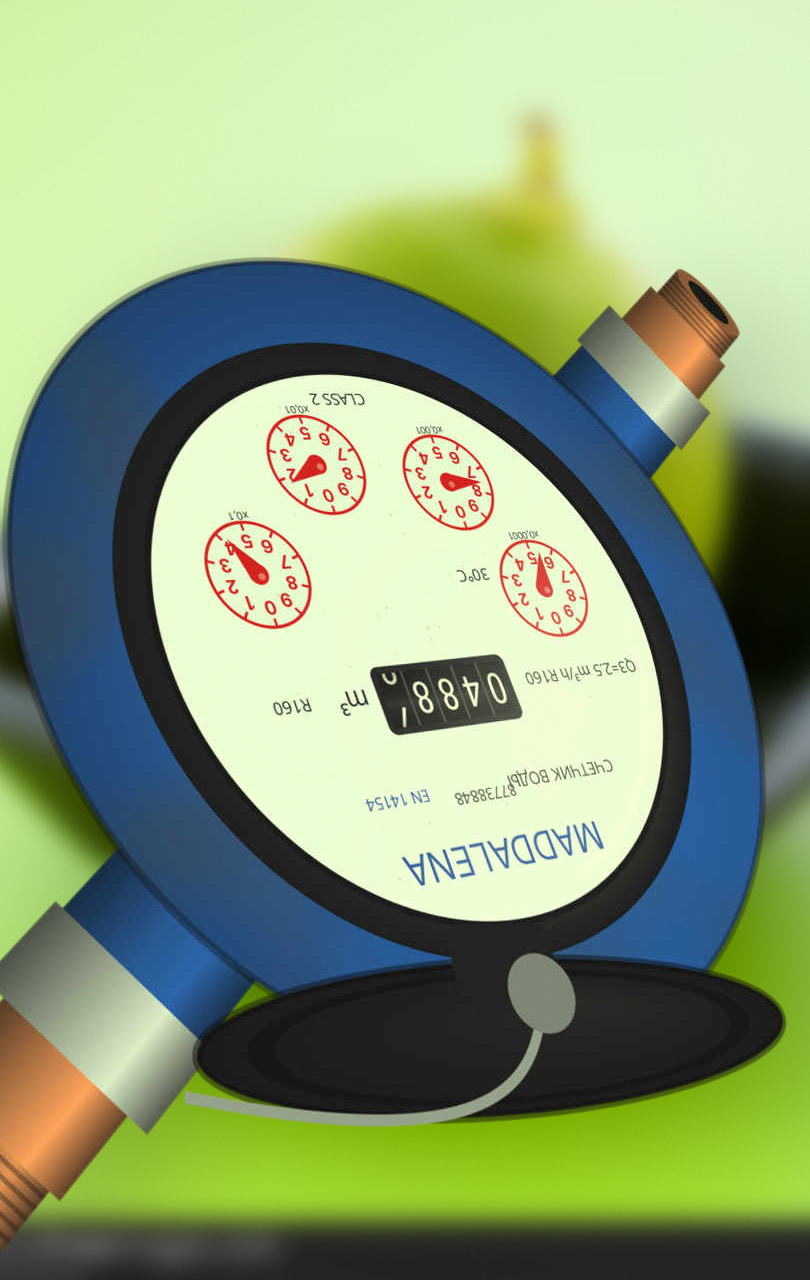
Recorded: 4887.4175 m³
